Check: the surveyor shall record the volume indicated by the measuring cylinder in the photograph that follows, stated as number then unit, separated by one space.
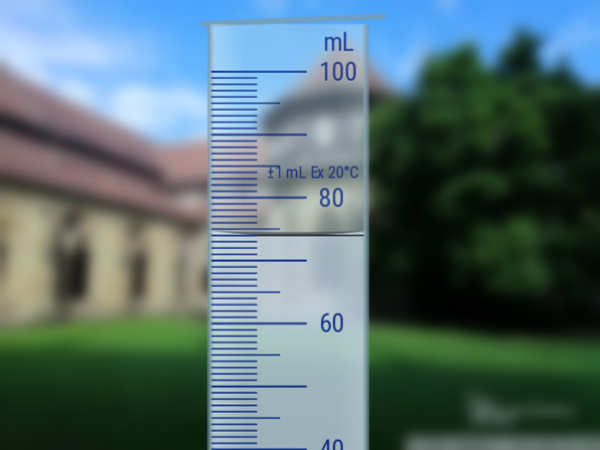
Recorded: 74 mL
